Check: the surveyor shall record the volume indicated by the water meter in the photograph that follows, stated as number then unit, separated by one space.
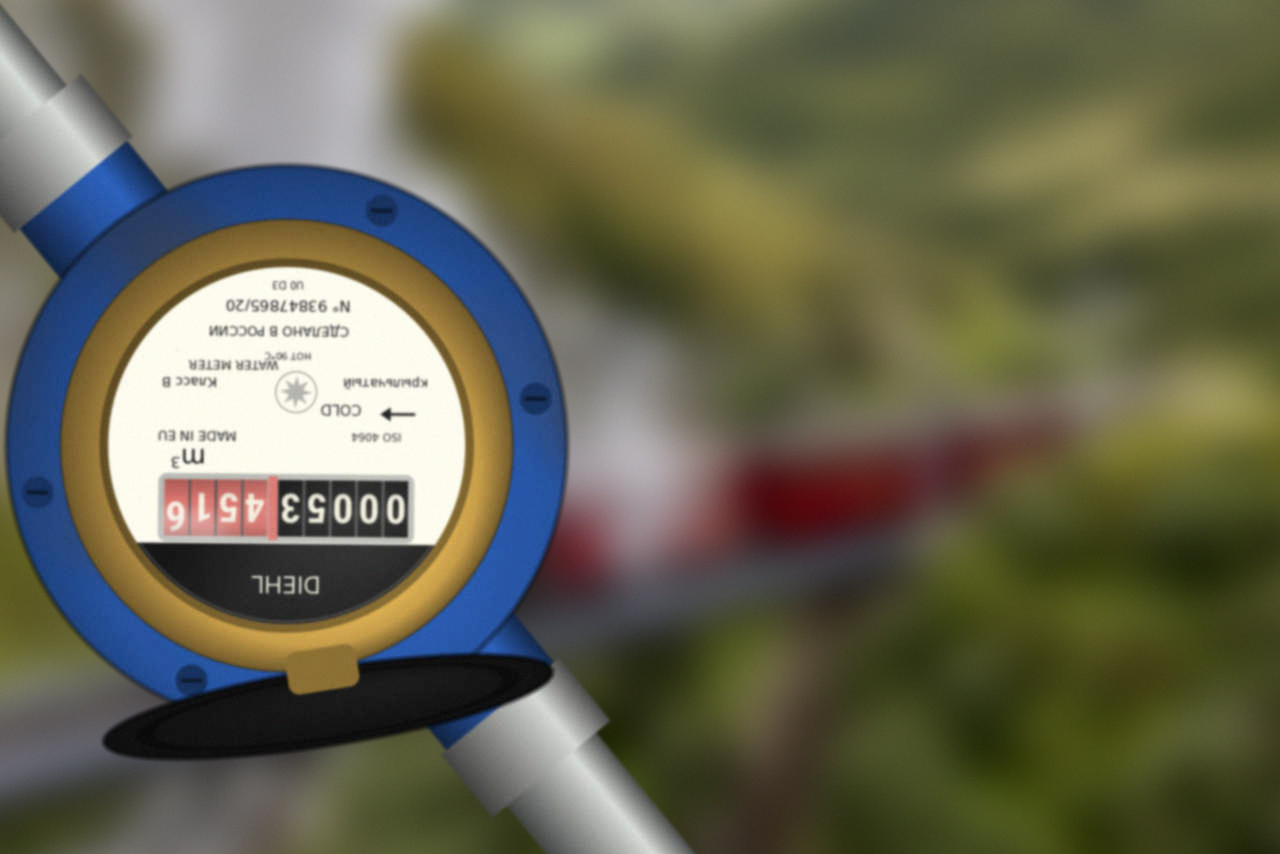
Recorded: 53.4516 m³
